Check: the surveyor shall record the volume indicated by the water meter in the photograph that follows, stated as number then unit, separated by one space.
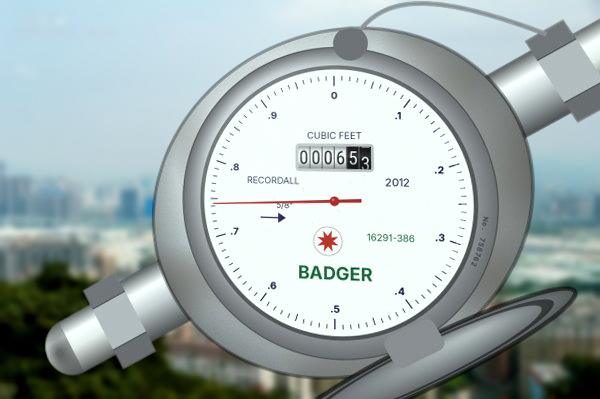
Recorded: 652.74 ft³
